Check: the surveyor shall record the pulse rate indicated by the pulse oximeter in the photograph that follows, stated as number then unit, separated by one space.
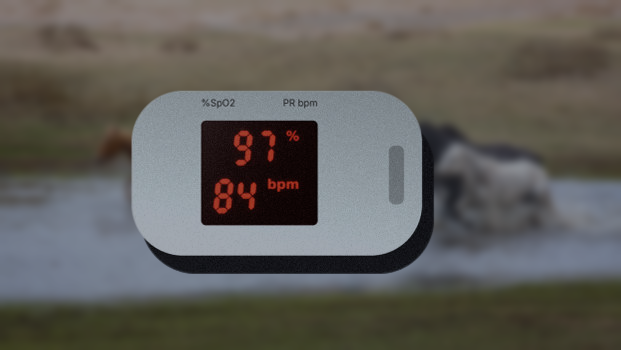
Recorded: 84 bpm
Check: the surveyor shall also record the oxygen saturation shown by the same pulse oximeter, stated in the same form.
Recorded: 97 %
